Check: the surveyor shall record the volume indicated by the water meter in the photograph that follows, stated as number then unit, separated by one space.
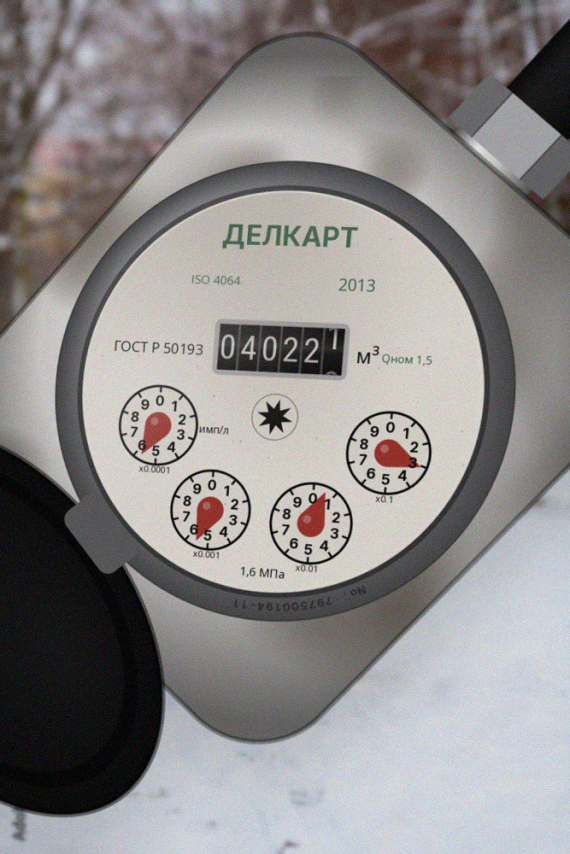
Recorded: 40221.3055 m³
